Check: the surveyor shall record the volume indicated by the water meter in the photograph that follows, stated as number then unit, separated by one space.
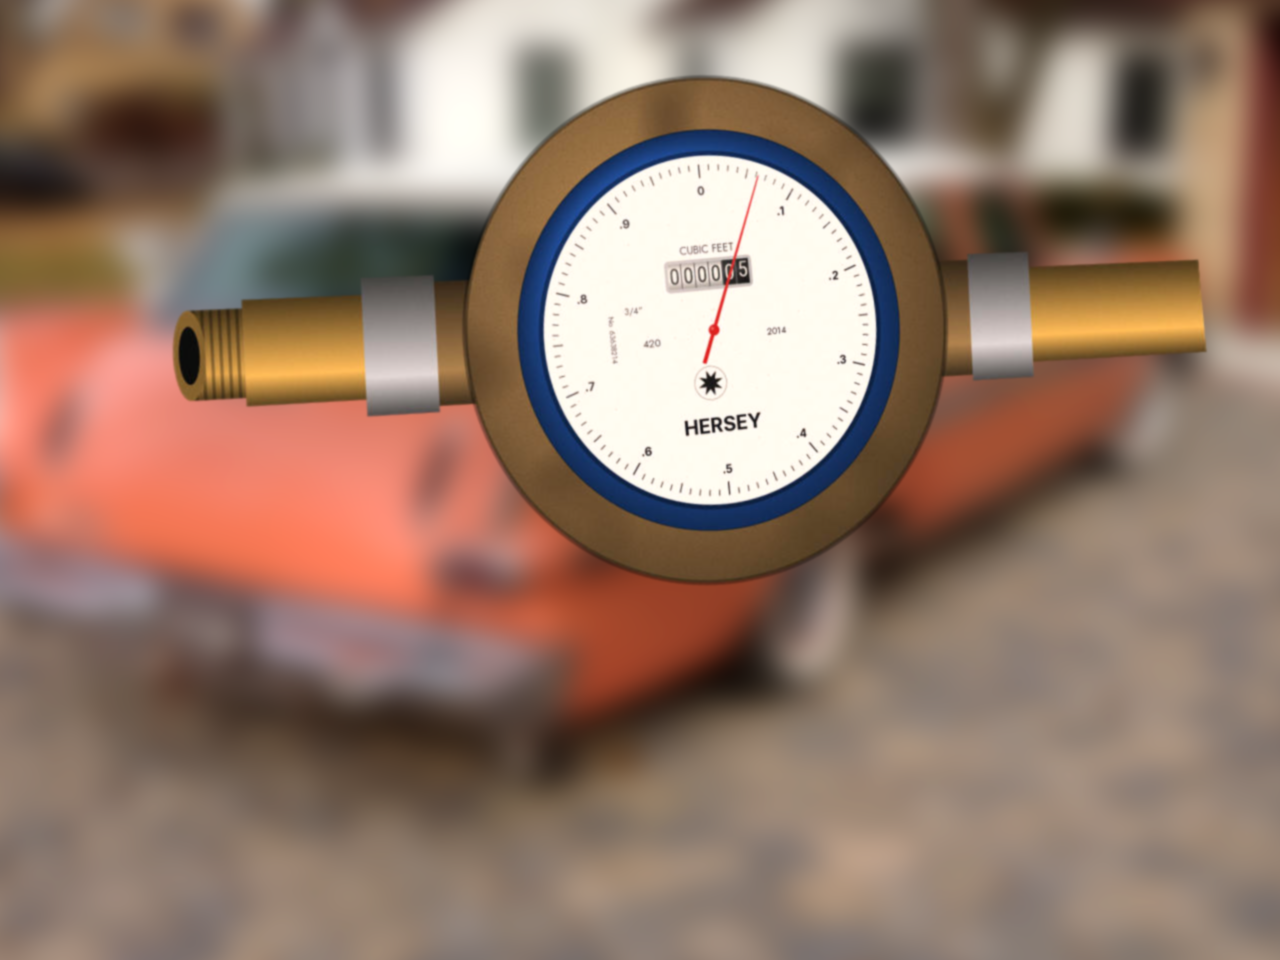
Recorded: 5.06 ft³
